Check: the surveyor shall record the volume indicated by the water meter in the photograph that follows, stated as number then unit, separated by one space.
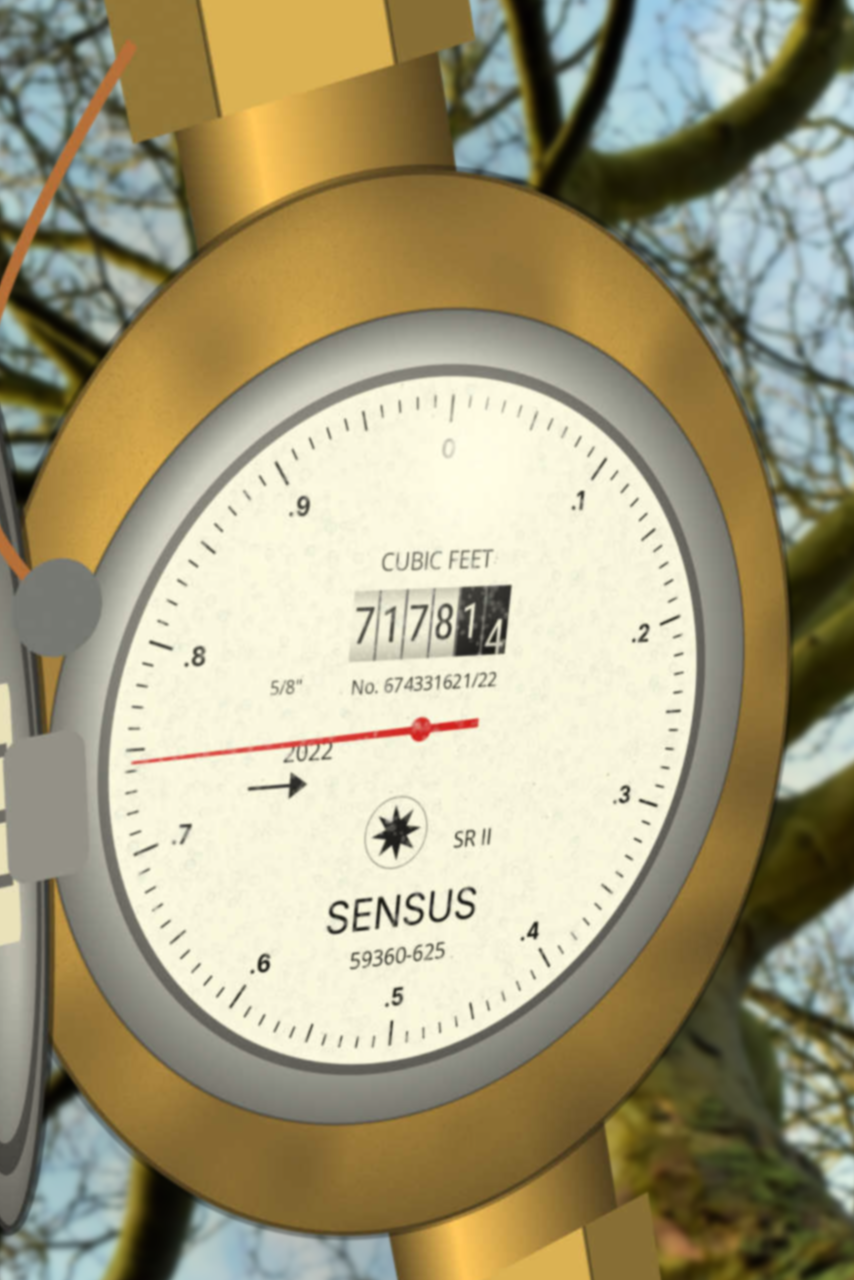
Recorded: 717813.74 ft³
